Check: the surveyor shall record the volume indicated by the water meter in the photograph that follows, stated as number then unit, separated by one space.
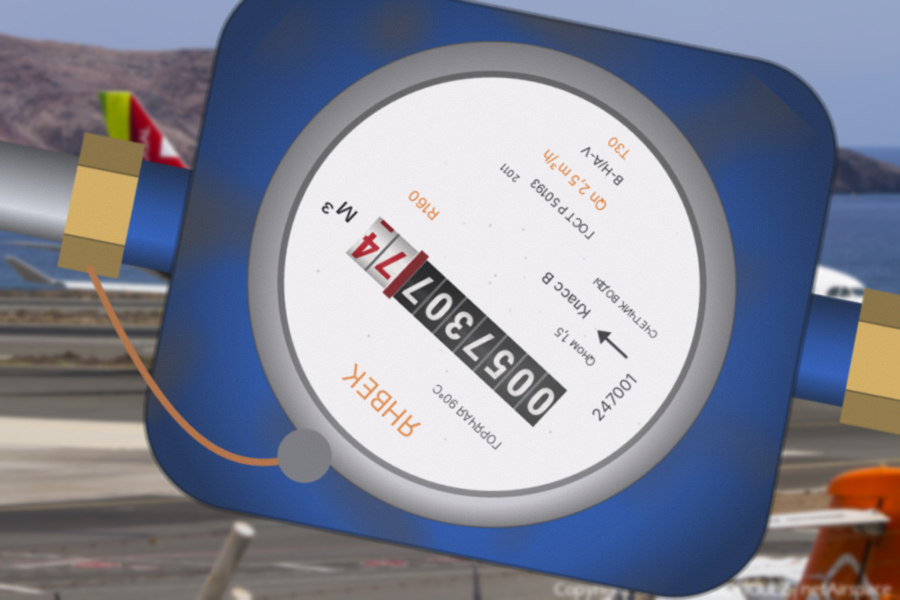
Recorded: 57307.74 m³
